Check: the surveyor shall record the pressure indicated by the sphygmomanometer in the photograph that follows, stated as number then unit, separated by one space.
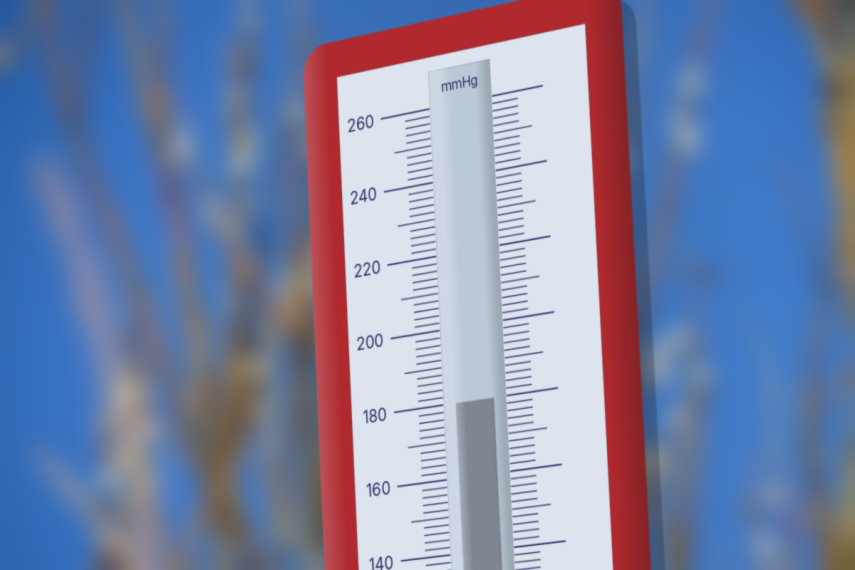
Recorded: 180 mmHg
